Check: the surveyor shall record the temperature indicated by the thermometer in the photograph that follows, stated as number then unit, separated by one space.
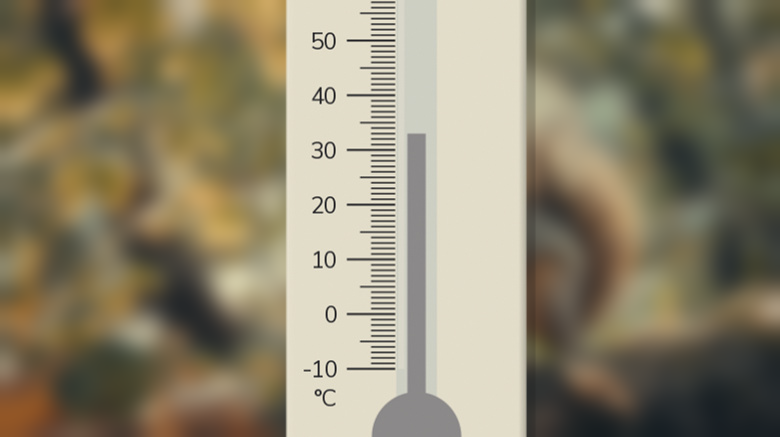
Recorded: 33 °C
